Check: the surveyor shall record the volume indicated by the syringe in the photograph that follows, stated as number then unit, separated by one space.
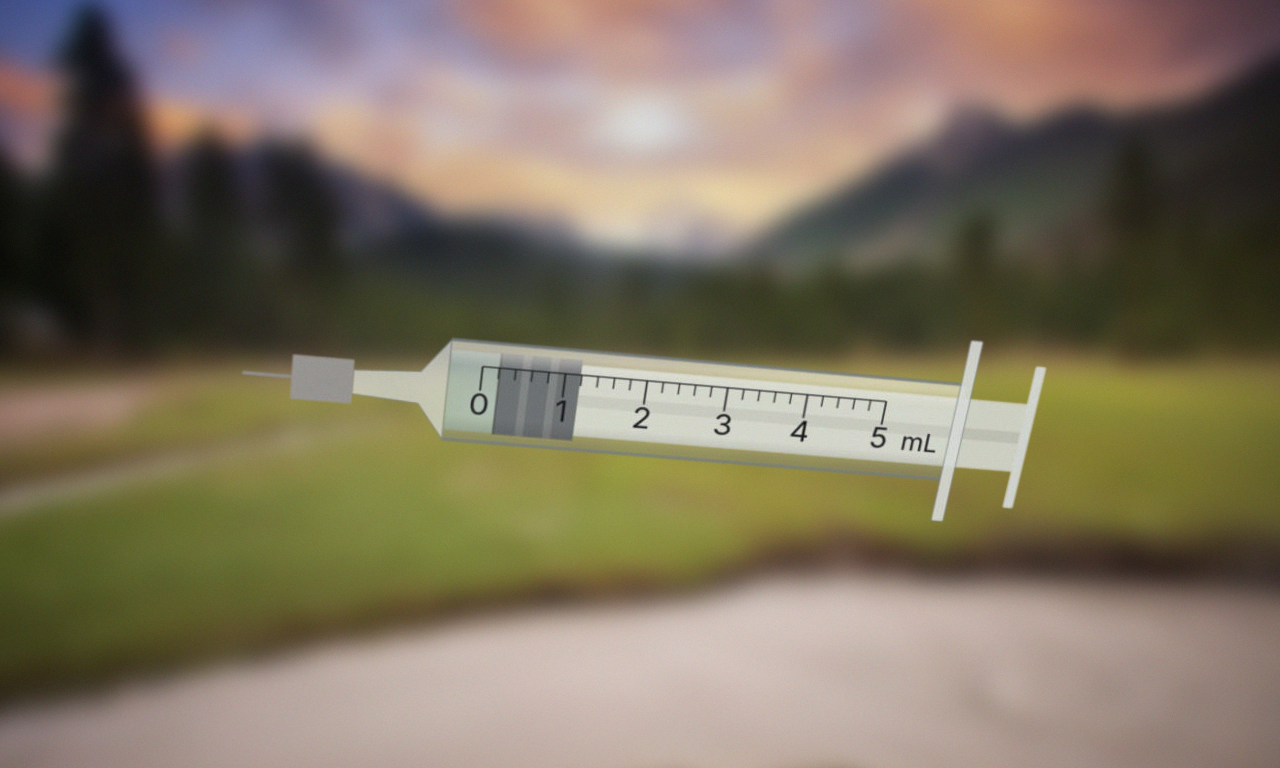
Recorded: 0.2 mL
